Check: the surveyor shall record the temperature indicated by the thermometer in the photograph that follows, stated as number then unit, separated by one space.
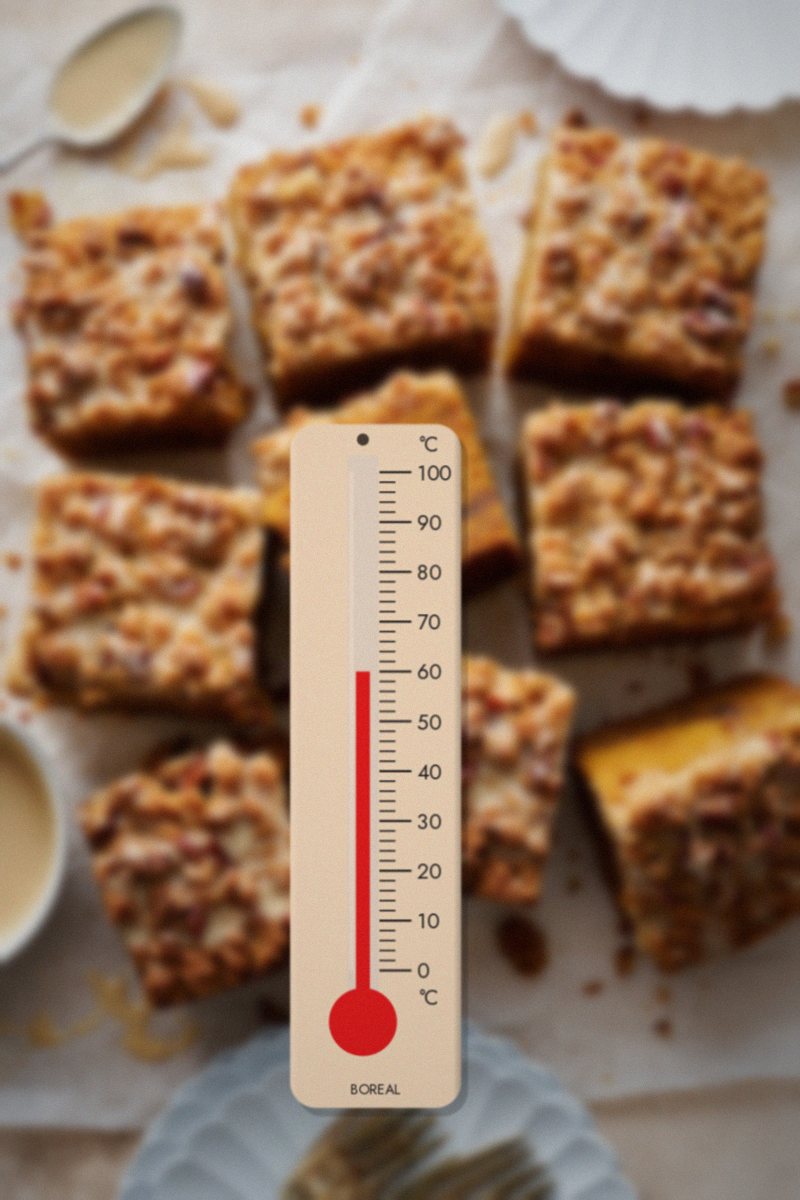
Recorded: 60 °C
